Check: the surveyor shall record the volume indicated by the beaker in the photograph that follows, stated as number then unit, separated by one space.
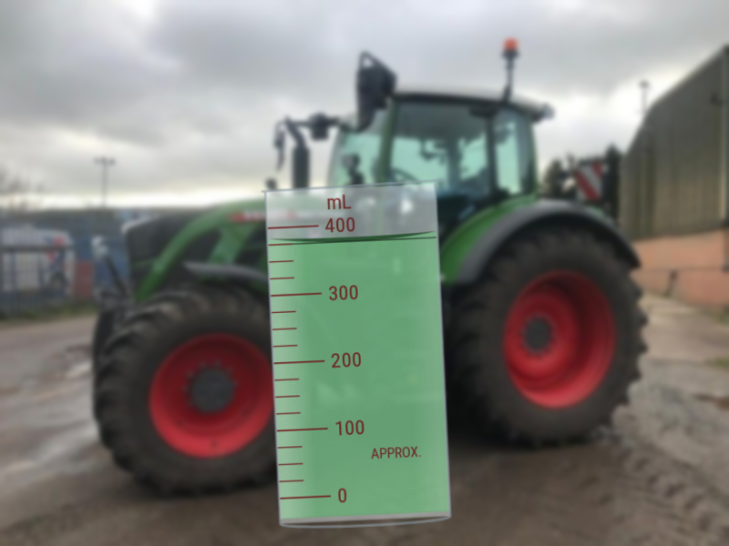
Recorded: 375 mL
